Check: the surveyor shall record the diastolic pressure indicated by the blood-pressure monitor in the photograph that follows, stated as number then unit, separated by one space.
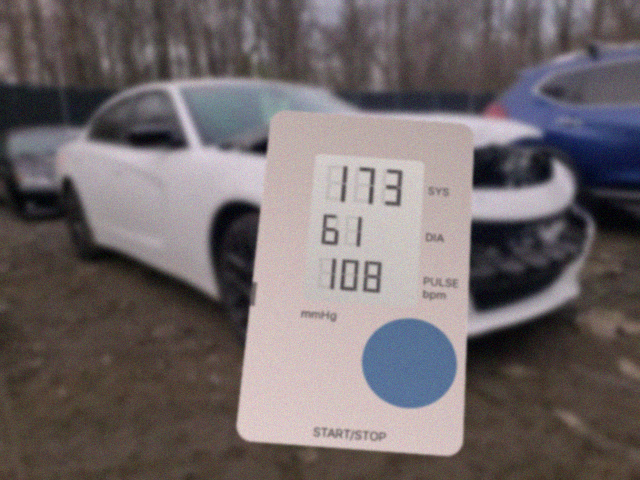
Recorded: 61 mmHg
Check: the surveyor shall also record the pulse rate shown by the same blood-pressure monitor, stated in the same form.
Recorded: 108 bpm
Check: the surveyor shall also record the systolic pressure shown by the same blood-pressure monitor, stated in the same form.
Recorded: 173 mmHg
